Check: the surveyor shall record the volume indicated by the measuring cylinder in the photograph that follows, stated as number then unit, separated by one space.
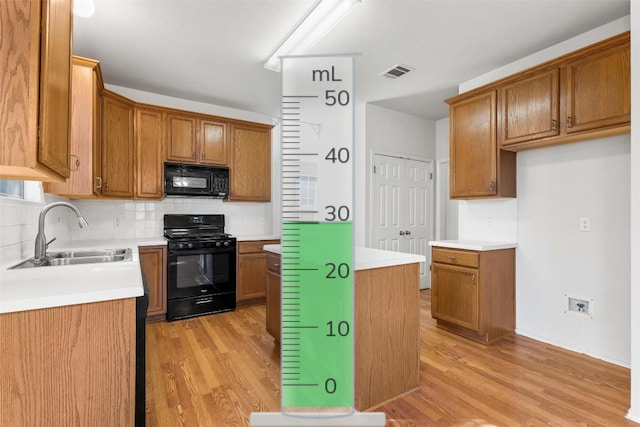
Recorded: 28 mL
